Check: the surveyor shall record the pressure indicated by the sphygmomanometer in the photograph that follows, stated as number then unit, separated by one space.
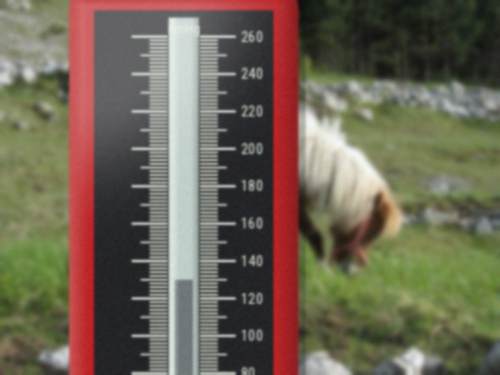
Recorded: 130 mmHg
